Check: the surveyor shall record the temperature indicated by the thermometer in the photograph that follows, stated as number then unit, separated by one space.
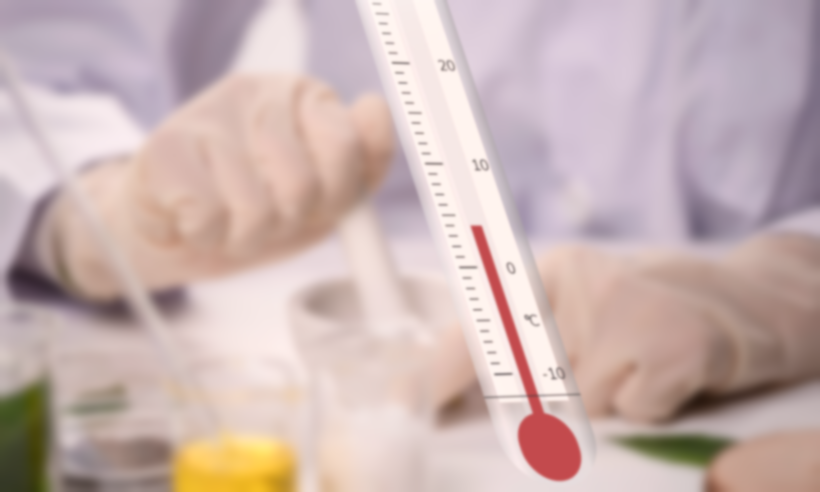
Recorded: 4 °C
